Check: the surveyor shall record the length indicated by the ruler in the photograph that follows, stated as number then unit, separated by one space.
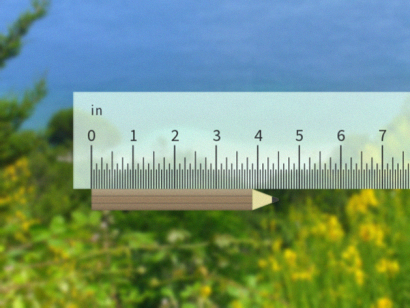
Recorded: 4.5 in
